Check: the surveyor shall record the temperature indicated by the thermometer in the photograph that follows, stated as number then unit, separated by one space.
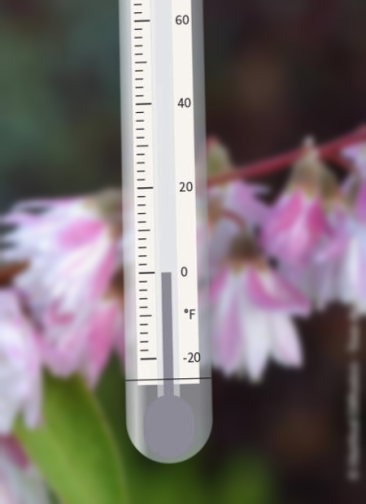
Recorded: 0 °F
